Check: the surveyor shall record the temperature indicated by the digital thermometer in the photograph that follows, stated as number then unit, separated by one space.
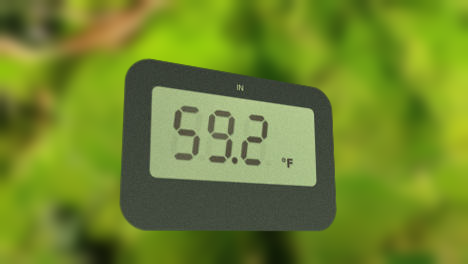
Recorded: 59.2 °F
